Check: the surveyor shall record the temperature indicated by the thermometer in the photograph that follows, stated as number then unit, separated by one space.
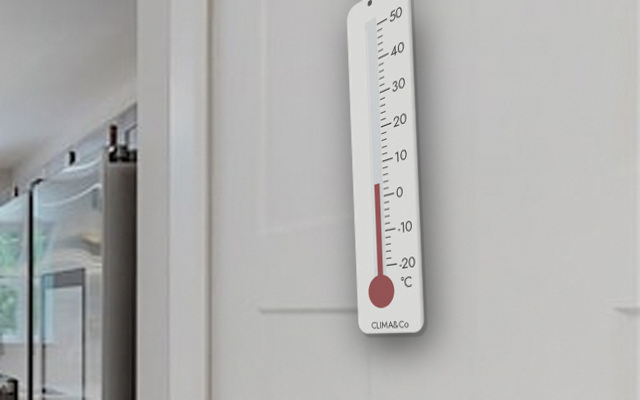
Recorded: 4 °C
